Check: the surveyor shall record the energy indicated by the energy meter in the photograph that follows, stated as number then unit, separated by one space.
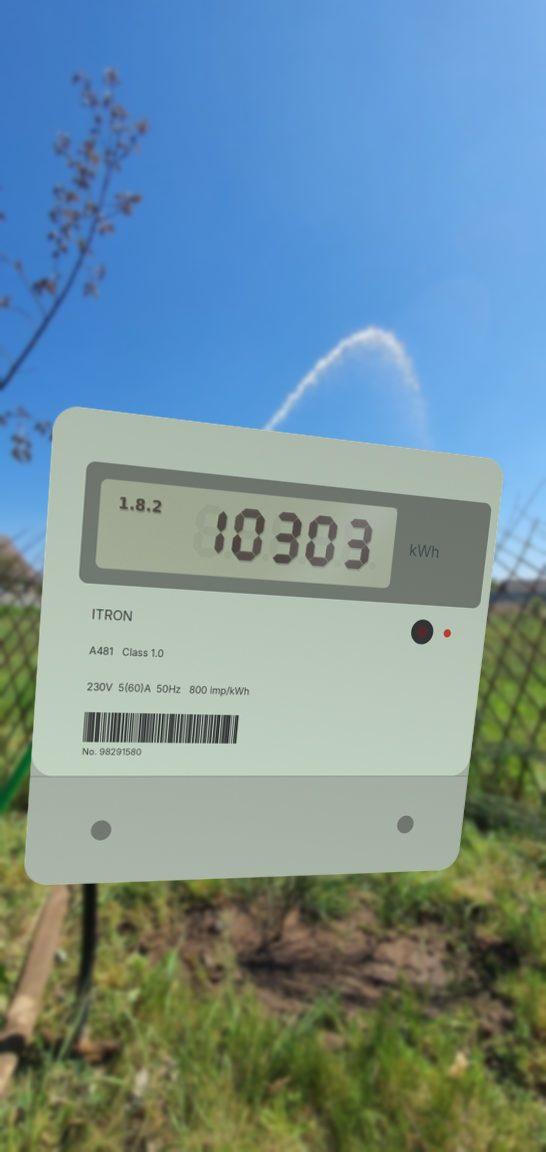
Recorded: 10303 kWh
